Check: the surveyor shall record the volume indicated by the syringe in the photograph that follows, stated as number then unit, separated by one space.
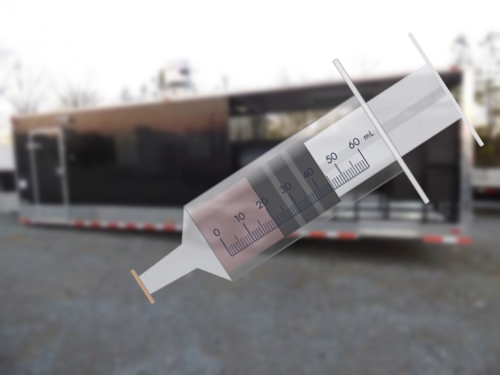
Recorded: 20 mL
